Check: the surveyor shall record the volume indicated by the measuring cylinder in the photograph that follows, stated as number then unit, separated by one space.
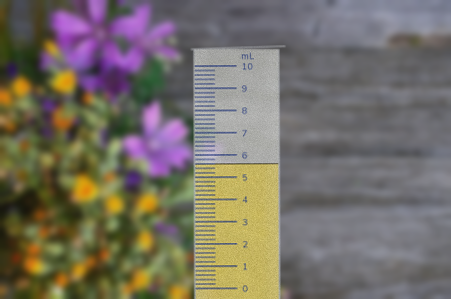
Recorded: 5.6 mL
